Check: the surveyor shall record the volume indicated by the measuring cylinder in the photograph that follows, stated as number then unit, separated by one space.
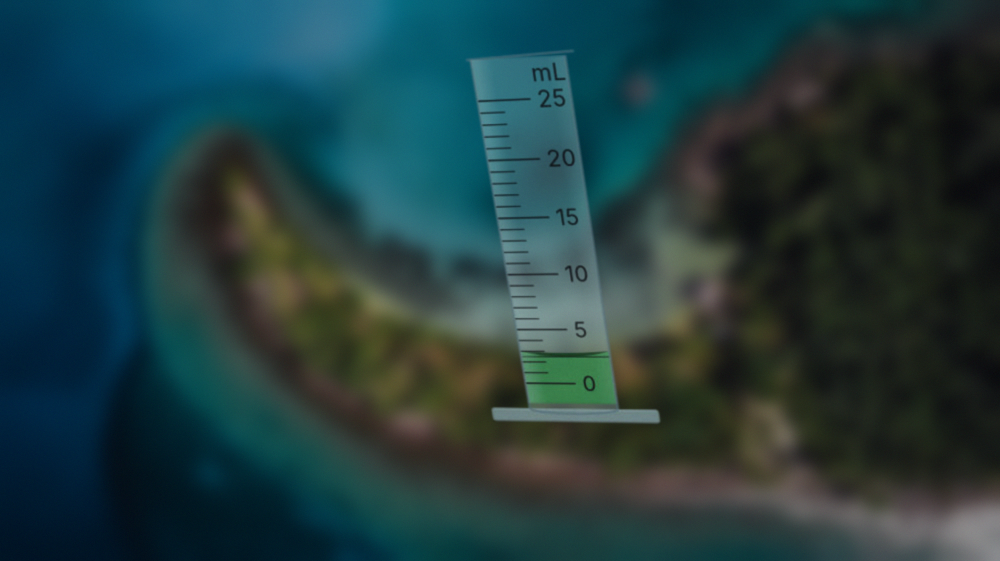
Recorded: 2.5 mL
